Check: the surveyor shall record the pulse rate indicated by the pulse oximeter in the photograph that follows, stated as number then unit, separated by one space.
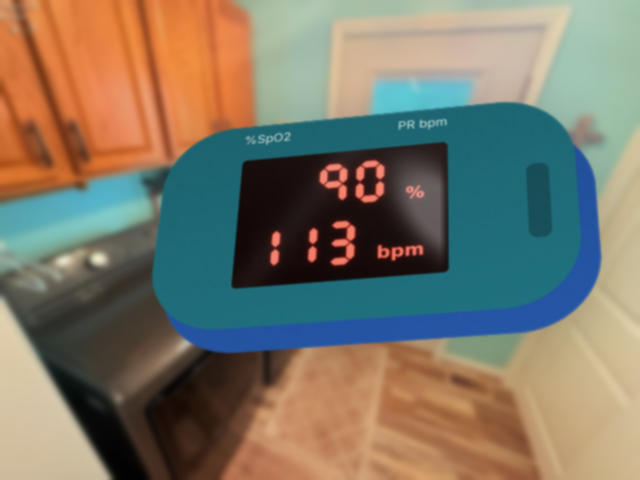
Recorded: 113 bpm
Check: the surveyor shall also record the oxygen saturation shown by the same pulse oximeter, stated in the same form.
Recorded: 90 %
